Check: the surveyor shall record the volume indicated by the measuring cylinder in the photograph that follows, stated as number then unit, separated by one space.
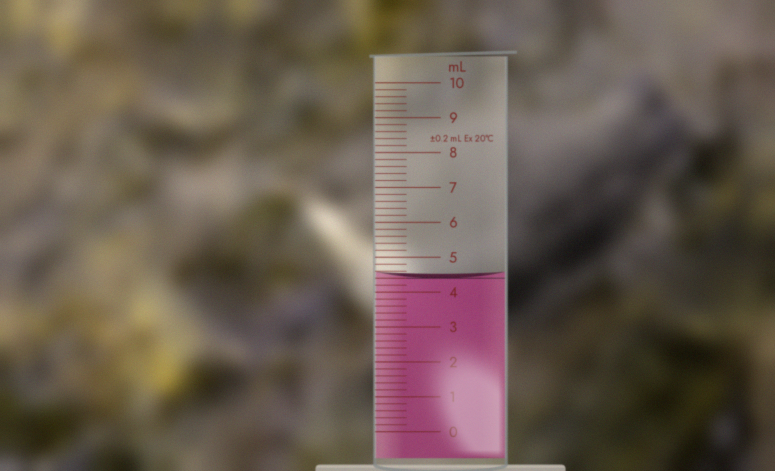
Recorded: 4.4 mL
